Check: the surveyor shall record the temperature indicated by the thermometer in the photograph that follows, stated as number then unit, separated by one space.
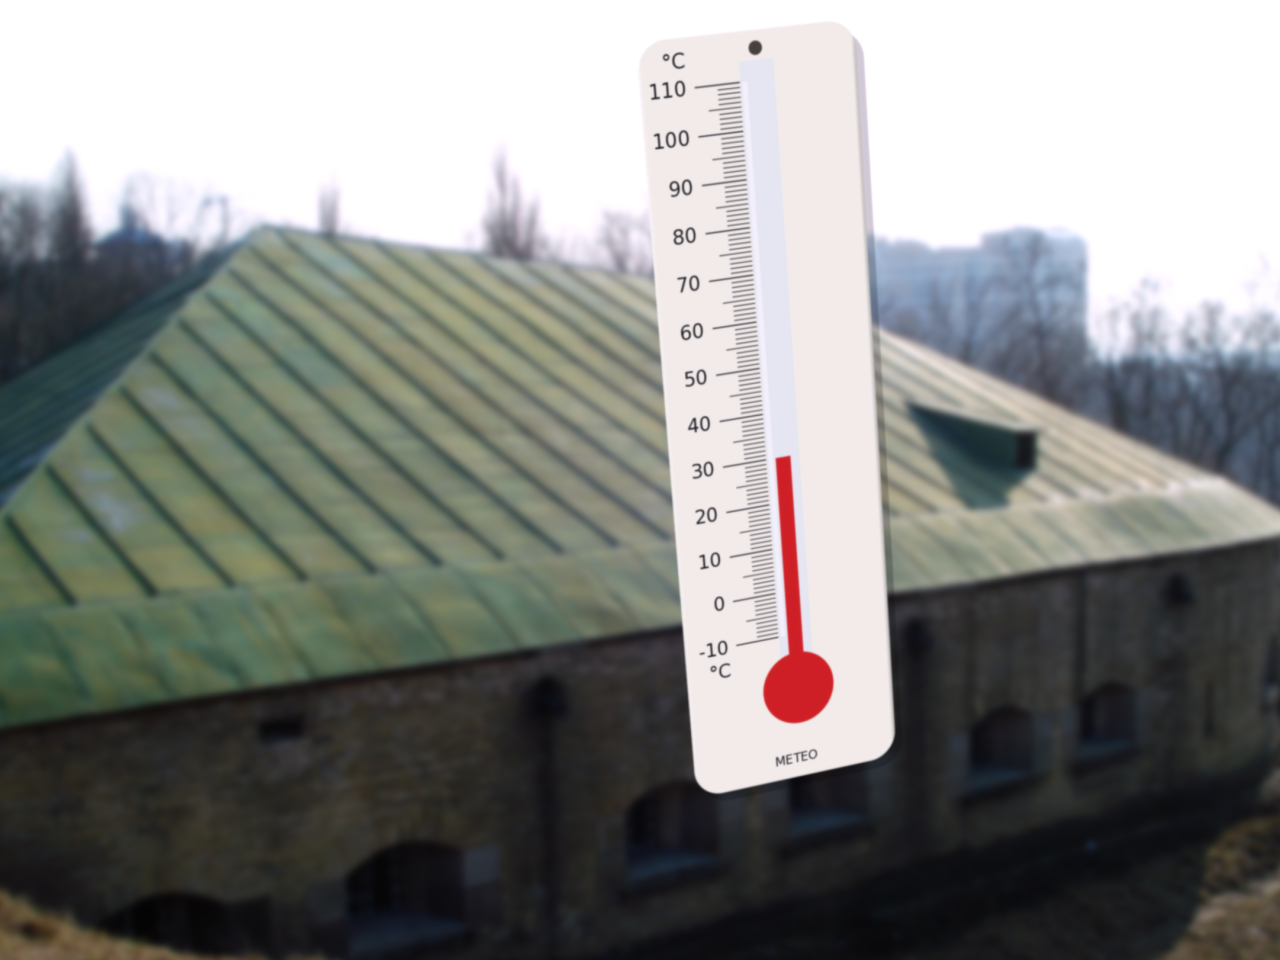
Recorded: 30 °C
